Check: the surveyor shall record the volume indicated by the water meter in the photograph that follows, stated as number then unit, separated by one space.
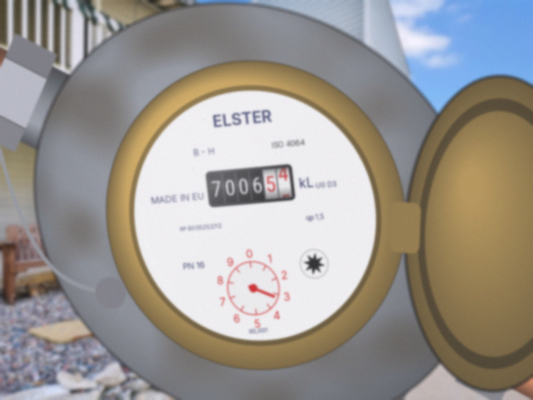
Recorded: 7006.543 kL
